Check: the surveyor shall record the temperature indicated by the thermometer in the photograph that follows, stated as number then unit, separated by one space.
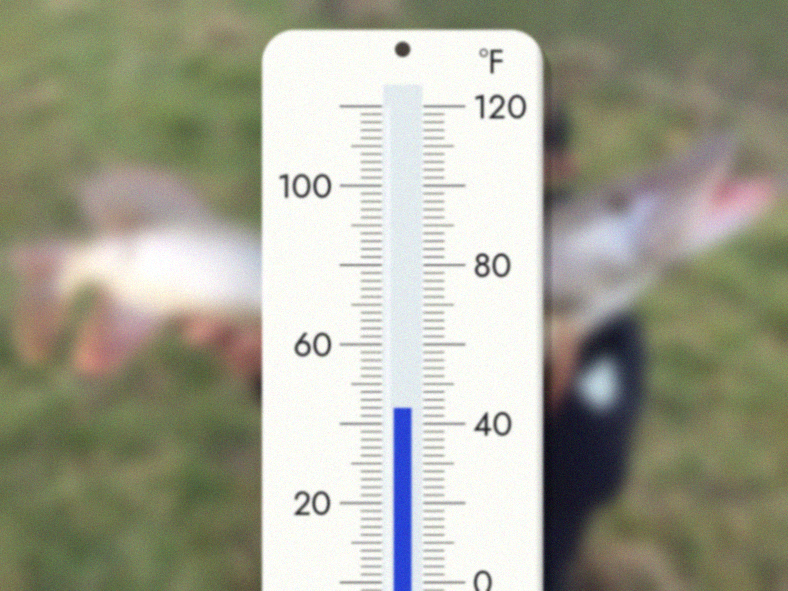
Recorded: 44 °F
